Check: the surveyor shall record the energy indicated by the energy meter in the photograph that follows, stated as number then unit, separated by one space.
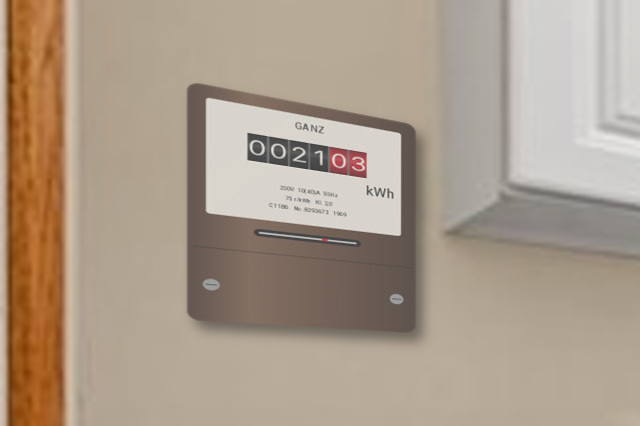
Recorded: 21.03 kWh
